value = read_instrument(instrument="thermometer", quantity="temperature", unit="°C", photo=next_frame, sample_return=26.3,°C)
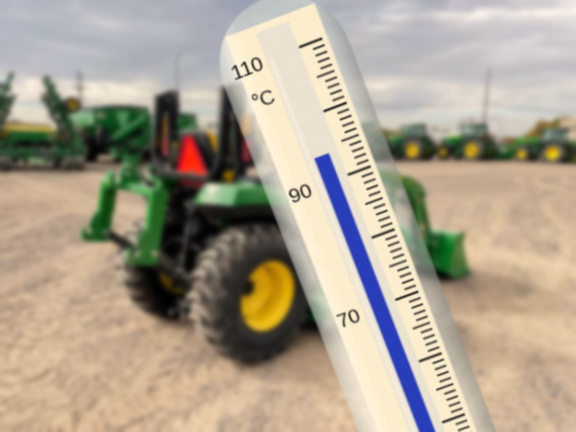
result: 94,°C
